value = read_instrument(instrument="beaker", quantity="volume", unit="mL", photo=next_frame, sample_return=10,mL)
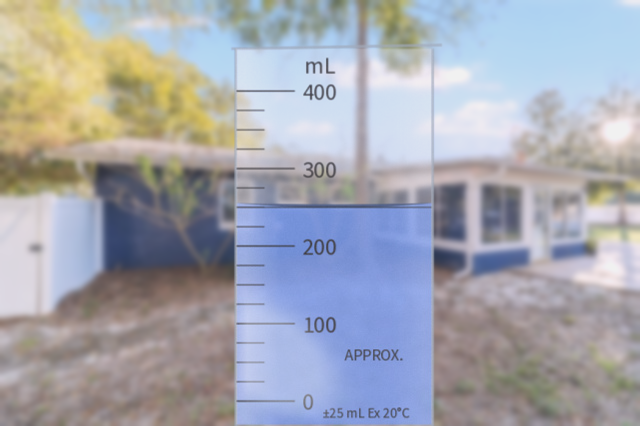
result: 250,mL
